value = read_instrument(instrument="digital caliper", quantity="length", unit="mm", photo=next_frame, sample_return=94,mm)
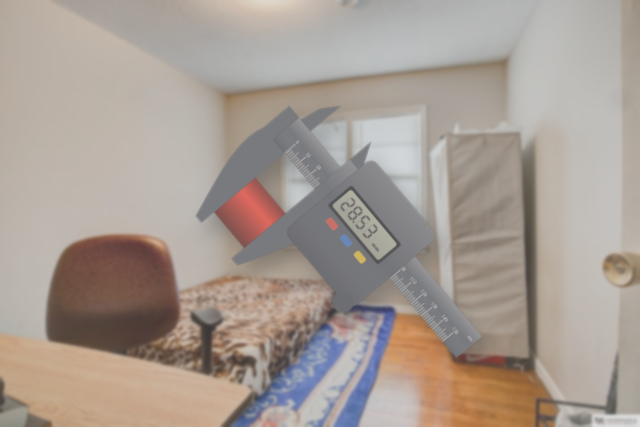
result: 28.53,mm
